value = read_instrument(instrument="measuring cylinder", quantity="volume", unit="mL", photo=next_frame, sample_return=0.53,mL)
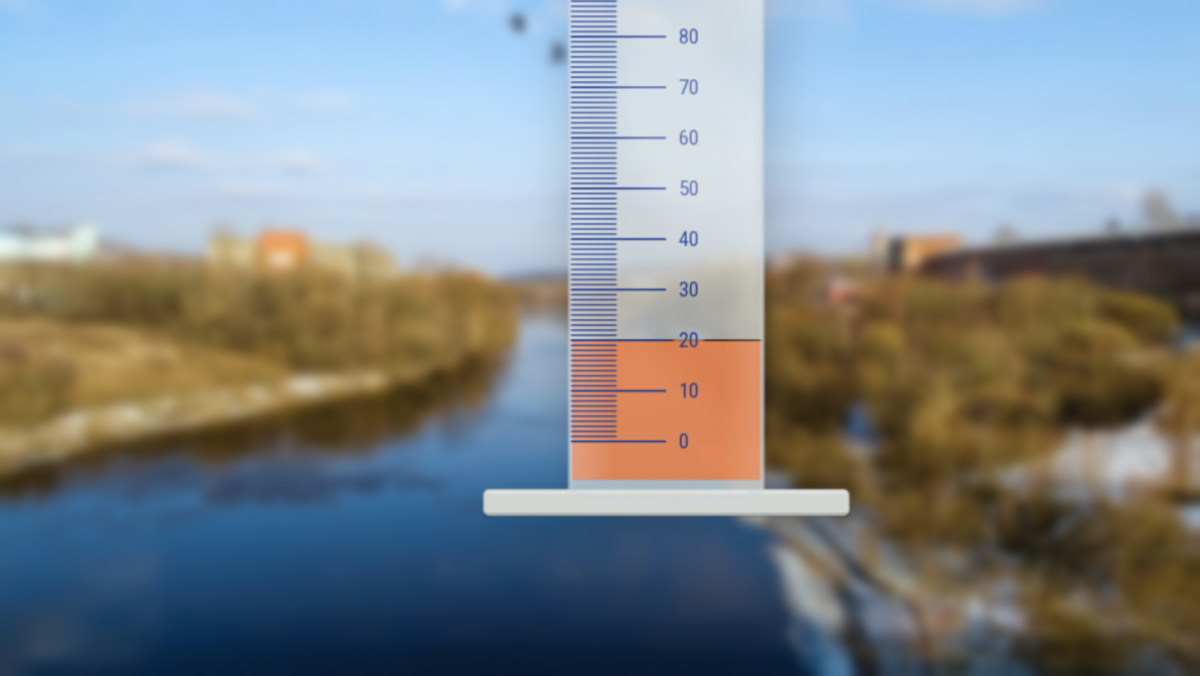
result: 20,mL
